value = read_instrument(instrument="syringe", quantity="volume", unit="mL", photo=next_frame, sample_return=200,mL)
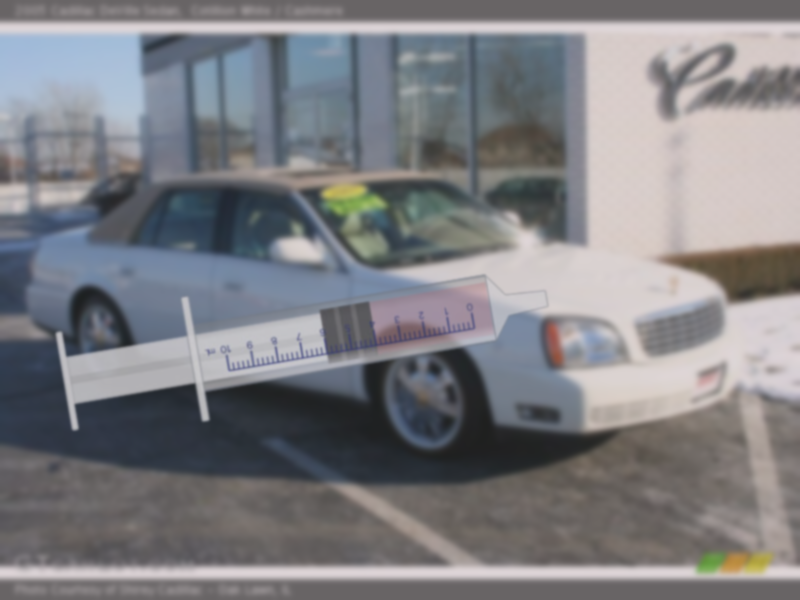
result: 4,mL
